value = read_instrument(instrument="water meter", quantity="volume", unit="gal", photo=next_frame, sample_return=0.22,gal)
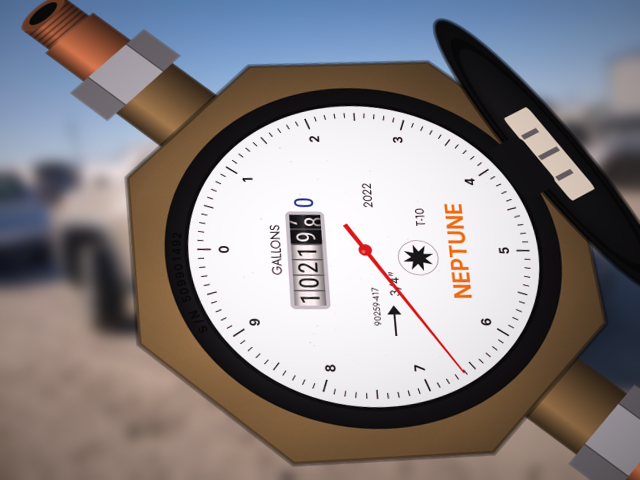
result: 1021976.6,gal
